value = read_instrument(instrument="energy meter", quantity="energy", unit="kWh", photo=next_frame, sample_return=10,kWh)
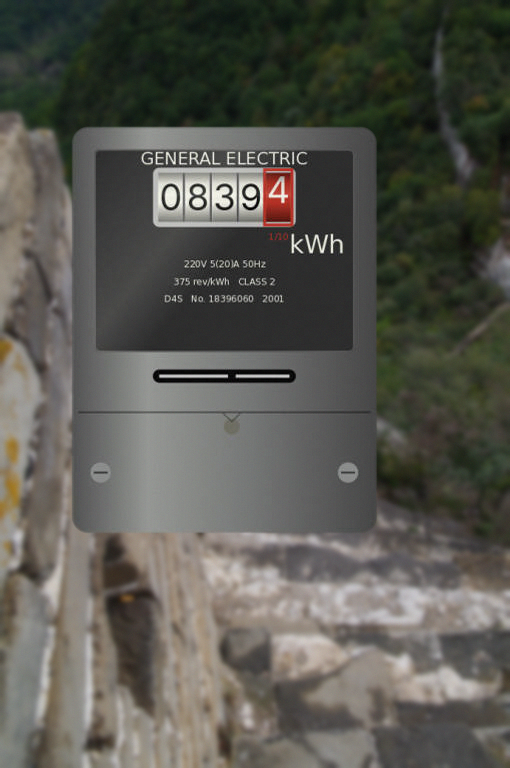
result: 839.4,kWh
